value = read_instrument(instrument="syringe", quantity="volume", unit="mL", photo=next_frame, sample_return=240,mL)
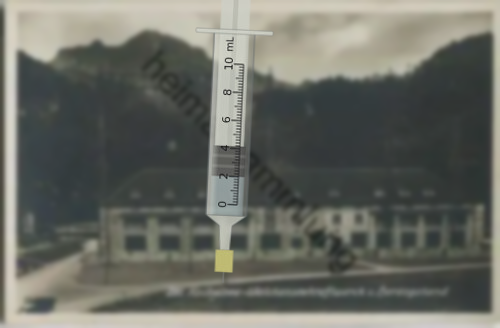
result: 2,mL
